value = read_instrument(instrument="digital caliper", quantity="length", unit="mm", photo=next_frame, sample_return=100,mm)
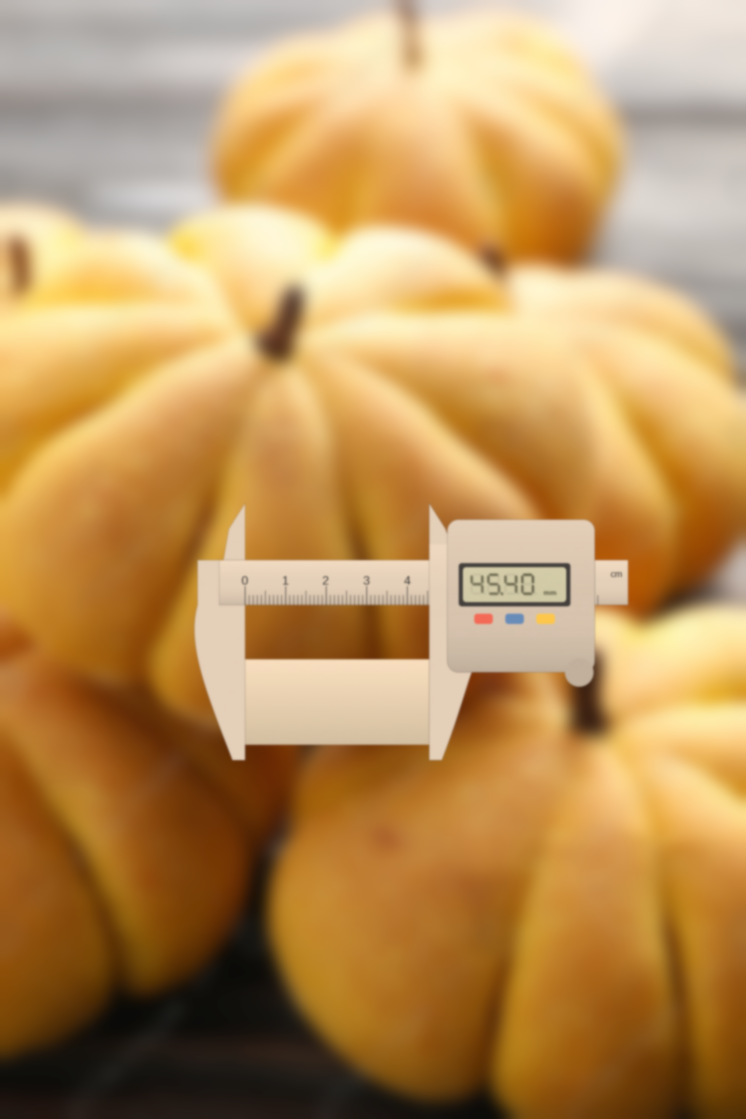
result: 45.40,mm
